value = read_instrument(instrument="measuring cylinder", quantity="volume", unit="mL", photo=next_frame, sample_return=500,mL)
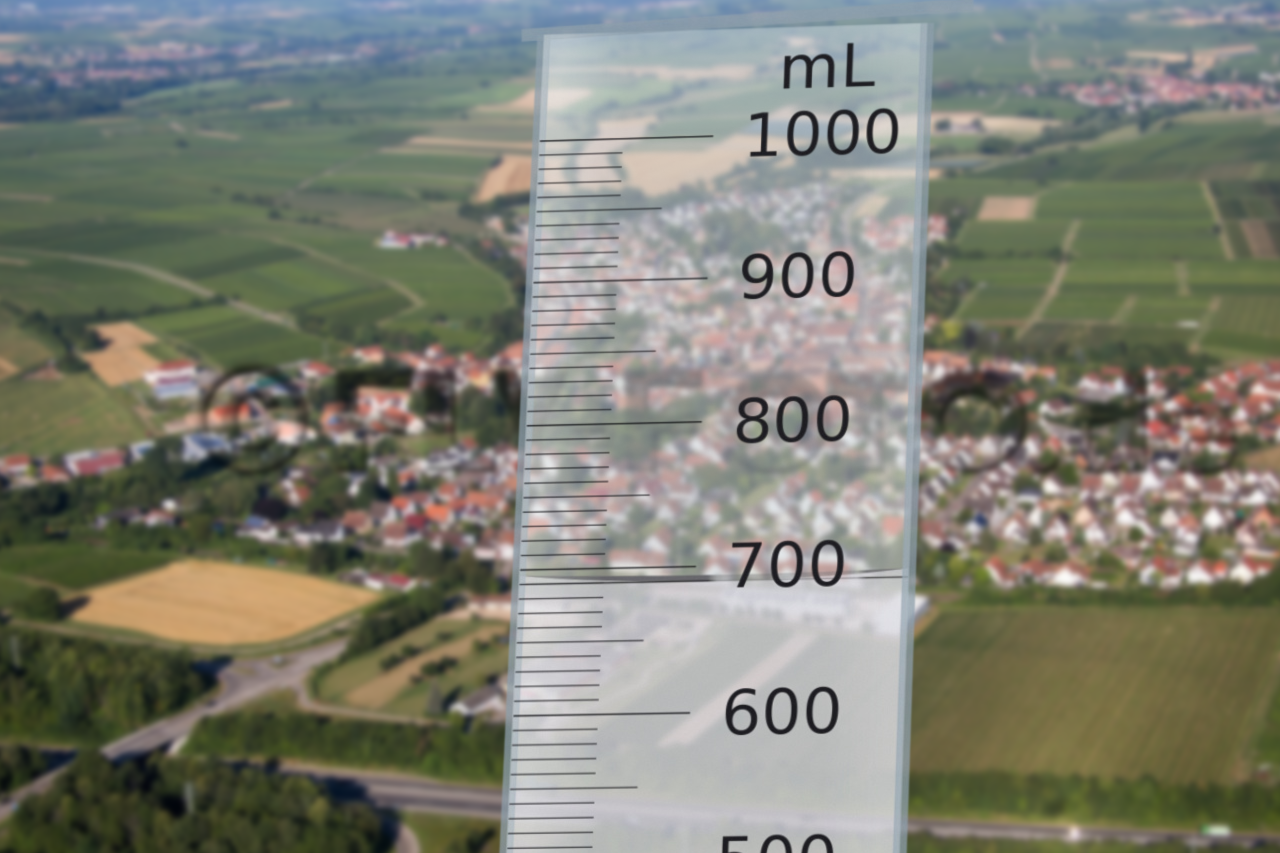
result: 690,mL
